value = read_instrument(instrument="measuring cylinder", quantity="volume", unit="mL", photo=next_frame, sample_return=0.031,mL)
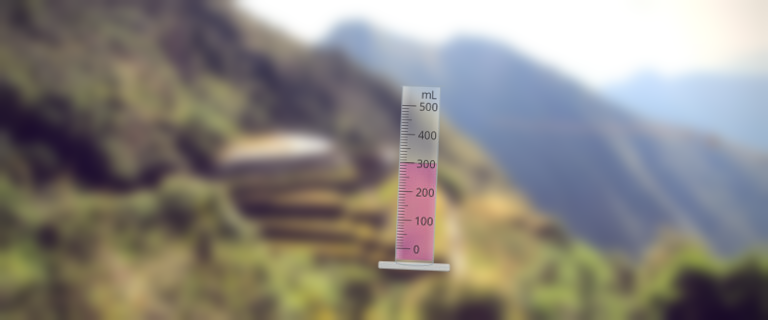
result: 300,mL
